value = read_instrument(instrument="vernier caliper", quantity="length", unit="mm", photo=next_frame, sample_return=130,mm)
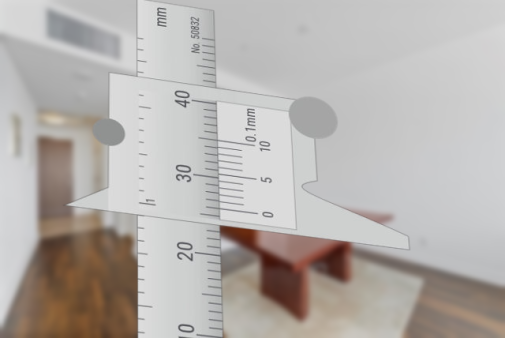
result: 26.0,mm
